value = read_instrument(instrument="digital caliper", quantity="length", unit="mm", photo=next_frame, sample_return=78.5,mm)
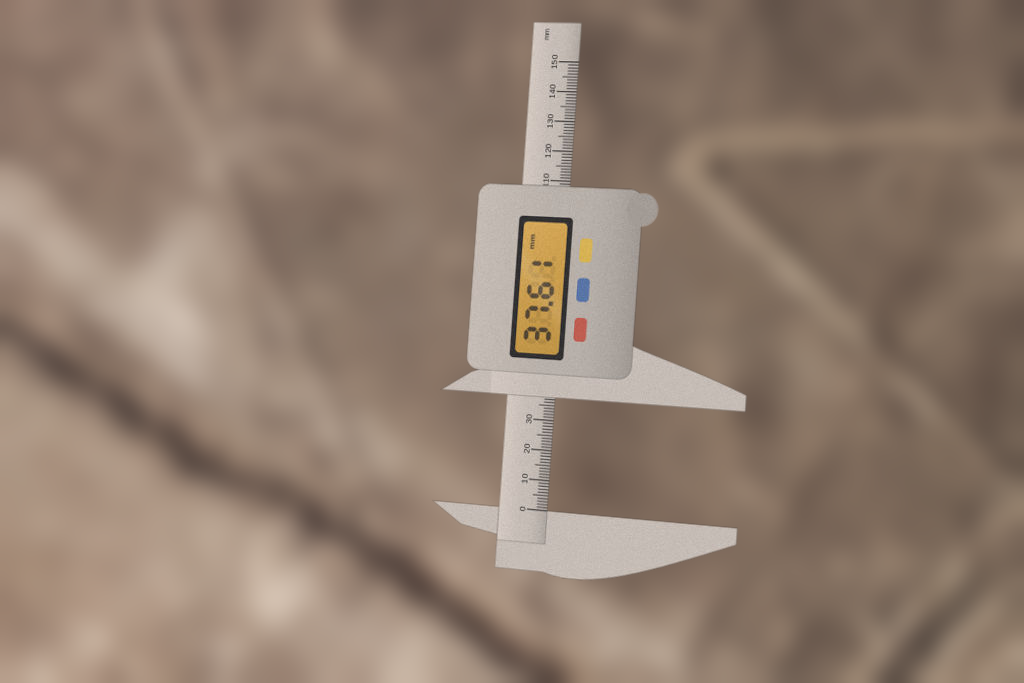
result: 37.61,mm
